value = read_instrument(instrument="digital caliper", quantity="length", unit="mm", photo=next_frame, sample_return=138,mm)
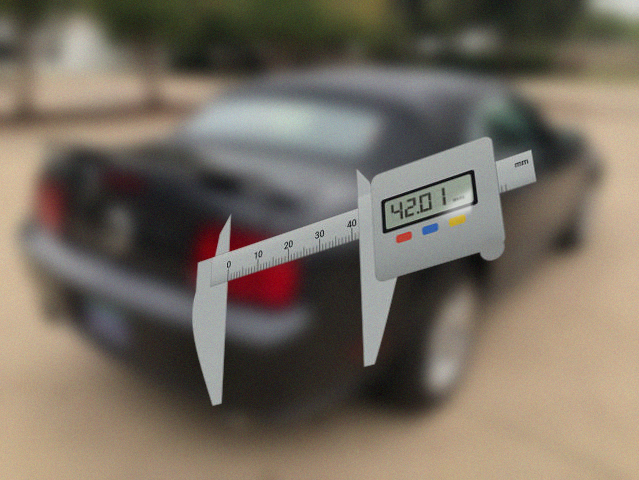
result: 42.01,mm
